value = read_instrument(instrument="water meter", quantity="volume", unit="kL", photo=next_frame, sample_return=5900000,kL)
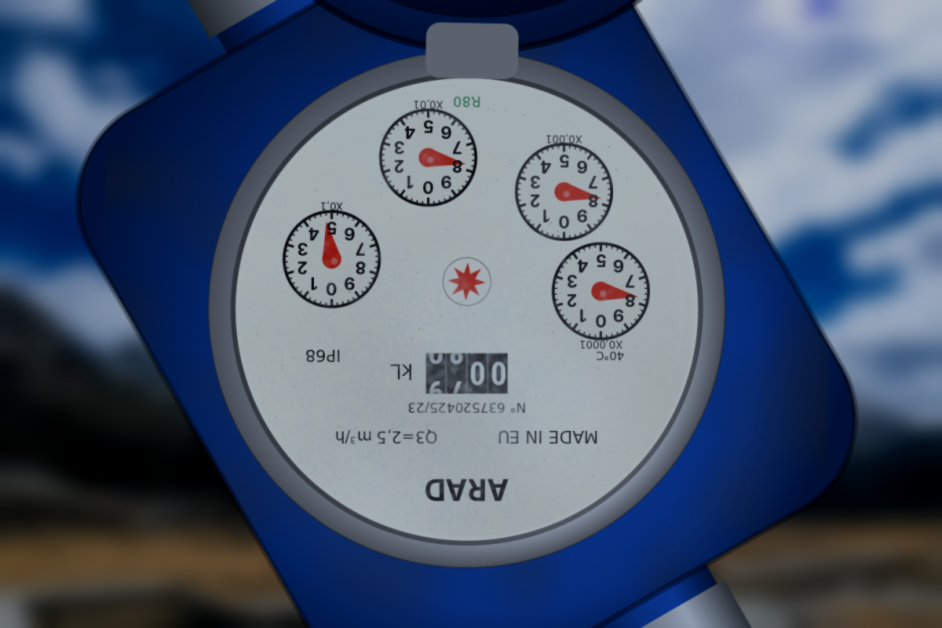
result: 79.4777,kL
